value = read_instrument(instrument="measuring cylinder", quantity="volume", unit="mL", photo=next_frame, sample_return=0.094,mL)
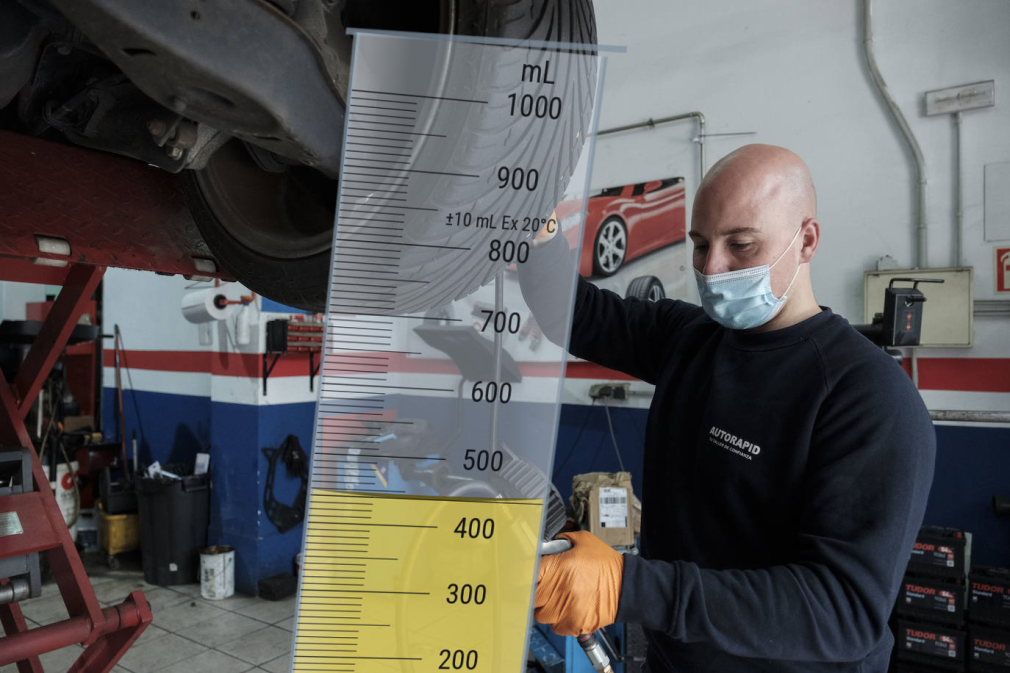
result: 440,mL
